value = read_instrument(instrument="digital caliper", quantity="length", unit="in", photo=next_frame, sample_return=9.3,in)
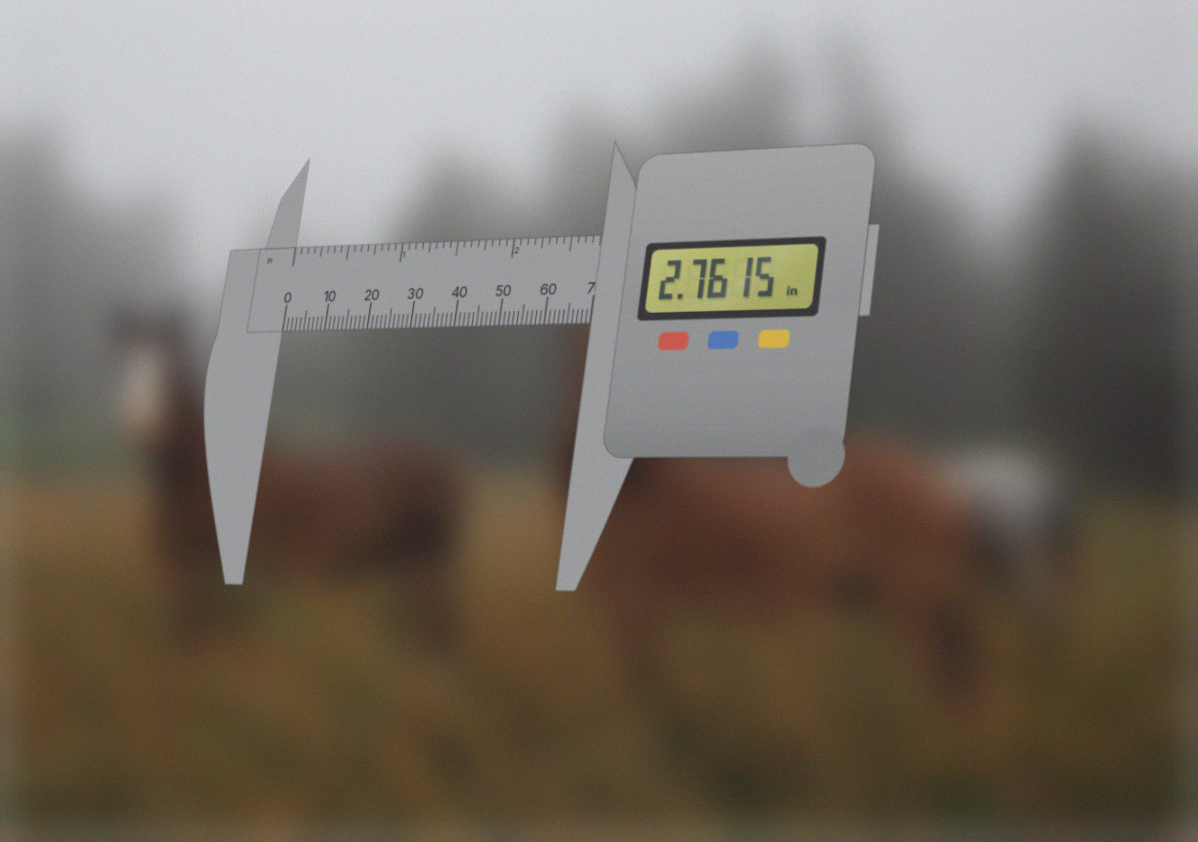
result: 2.7615,in
